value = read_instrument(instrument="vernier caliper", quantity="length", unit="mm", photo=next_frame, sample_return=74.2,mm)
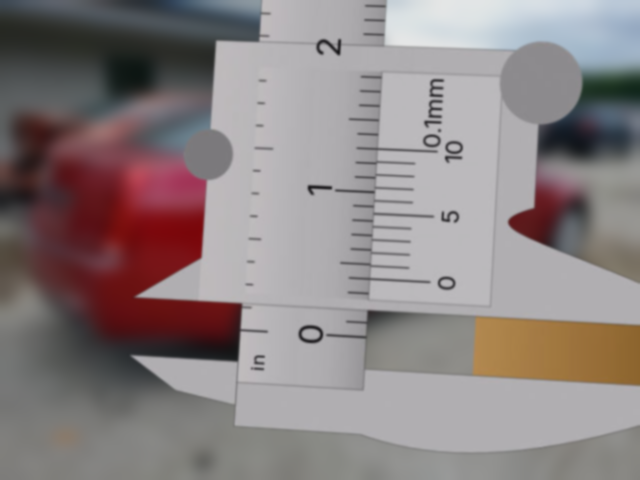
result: 4.0,mm
